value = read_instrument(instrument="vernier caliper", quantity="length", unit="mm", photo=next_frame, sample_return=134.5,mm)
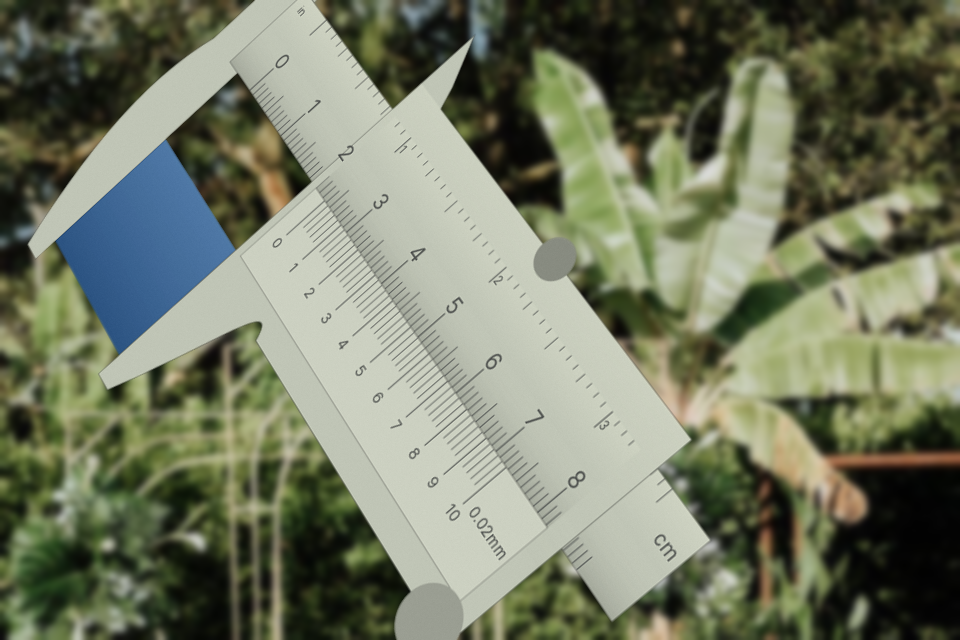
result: 23.6,mm
